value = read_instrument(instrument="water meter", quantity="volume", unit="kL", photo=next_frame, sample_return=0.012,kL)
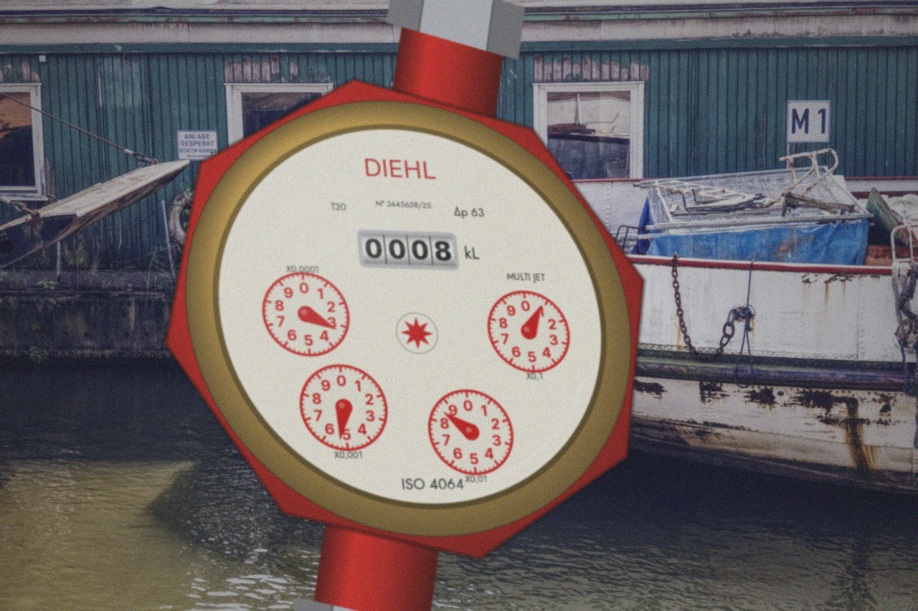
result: 8.0853,kL
